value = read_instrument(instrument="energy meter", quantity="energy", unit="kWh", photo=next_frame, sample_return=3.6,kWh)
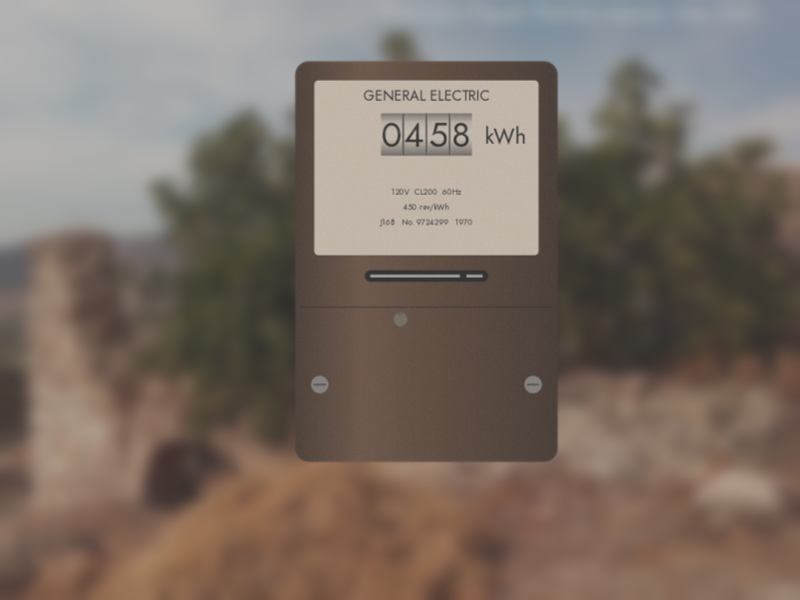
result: 458,kWh
